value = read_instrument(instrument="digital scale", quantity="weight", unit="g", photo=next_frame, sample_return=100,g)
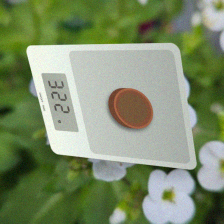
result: 322,g
